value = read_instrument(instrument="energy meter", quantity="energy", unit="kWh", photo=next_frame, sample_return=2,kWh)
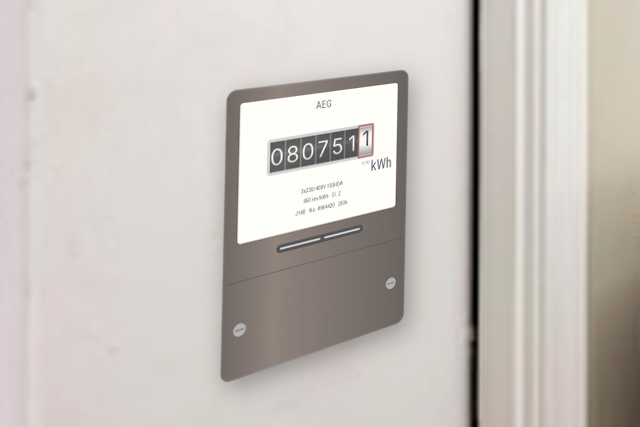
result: 80751.1,kWh
